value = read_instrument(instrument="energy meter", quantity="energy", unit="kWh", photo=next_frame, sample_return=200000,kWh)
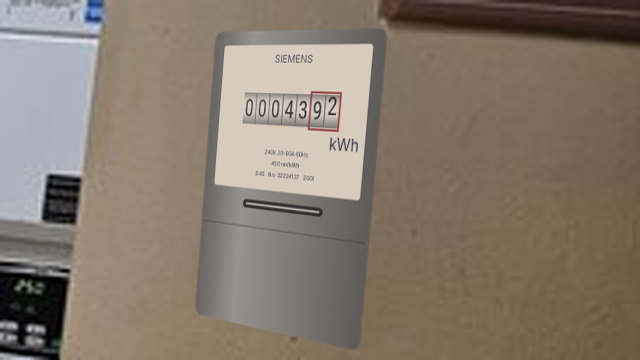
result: 43.92,kWh
